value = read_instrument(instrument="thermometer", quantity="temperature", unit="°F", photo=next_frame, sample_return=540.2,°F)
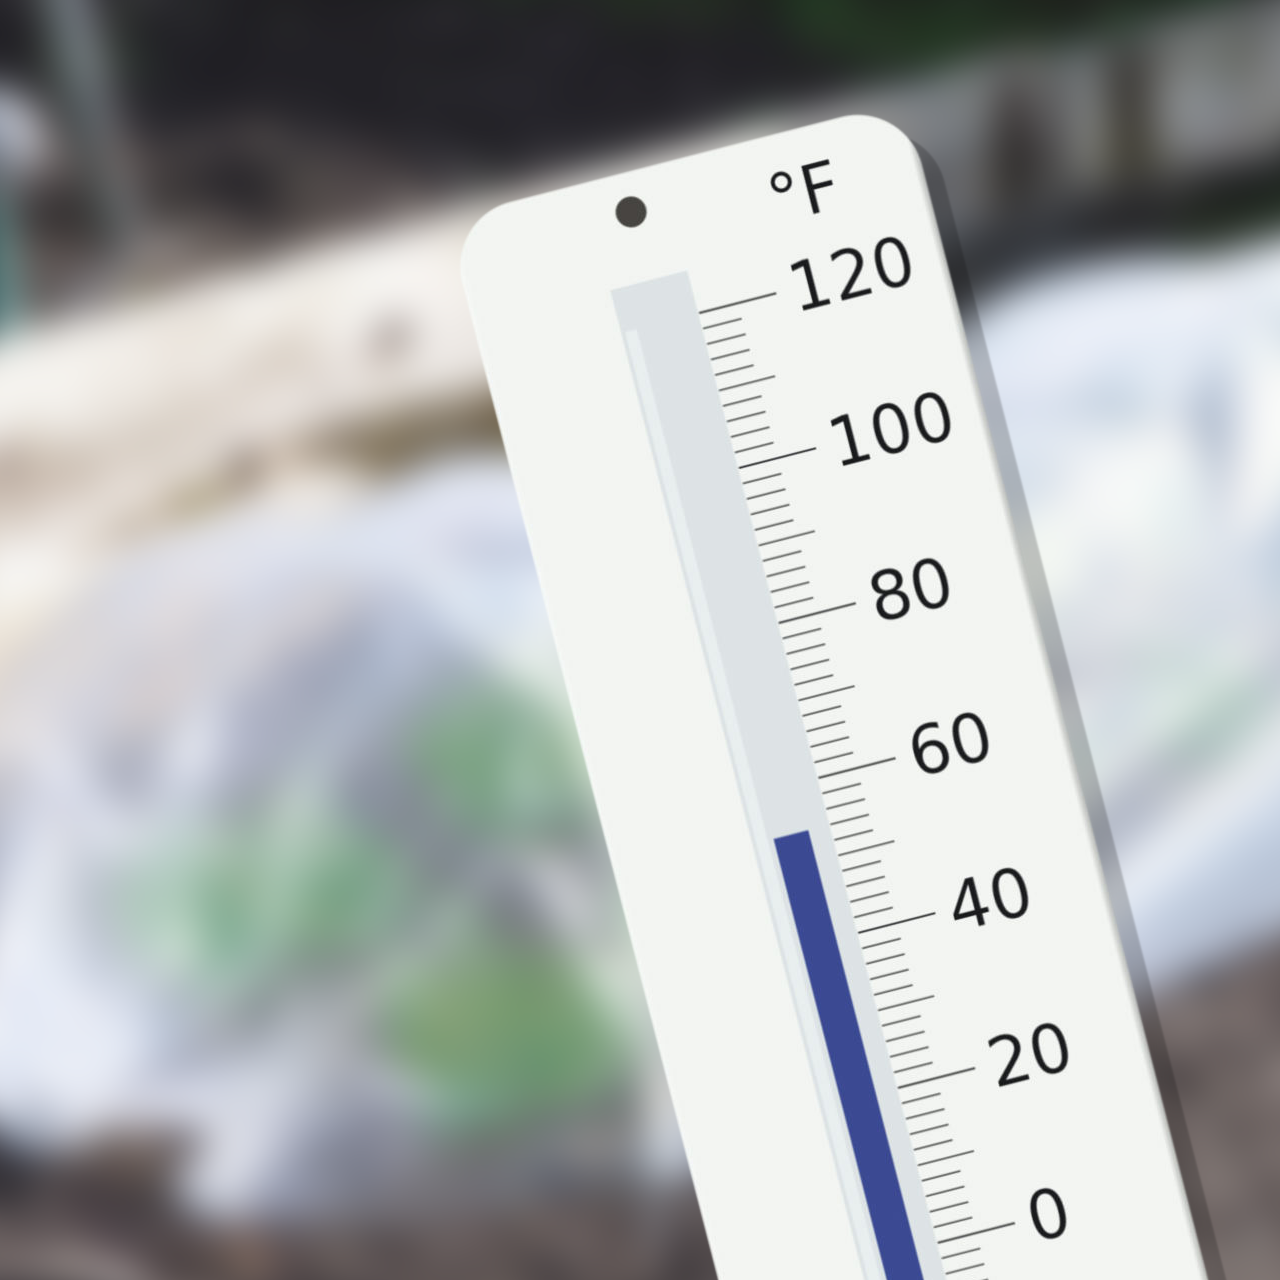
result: 54,°F
